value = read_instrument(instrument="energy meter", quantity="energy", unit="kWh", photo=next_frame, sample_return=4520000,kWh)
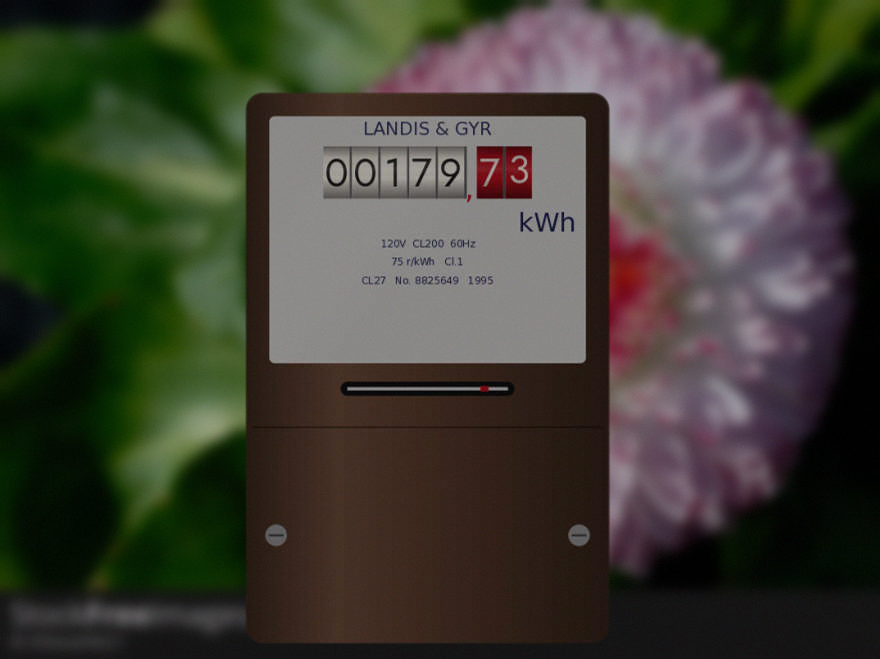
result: 179.73,kWh
